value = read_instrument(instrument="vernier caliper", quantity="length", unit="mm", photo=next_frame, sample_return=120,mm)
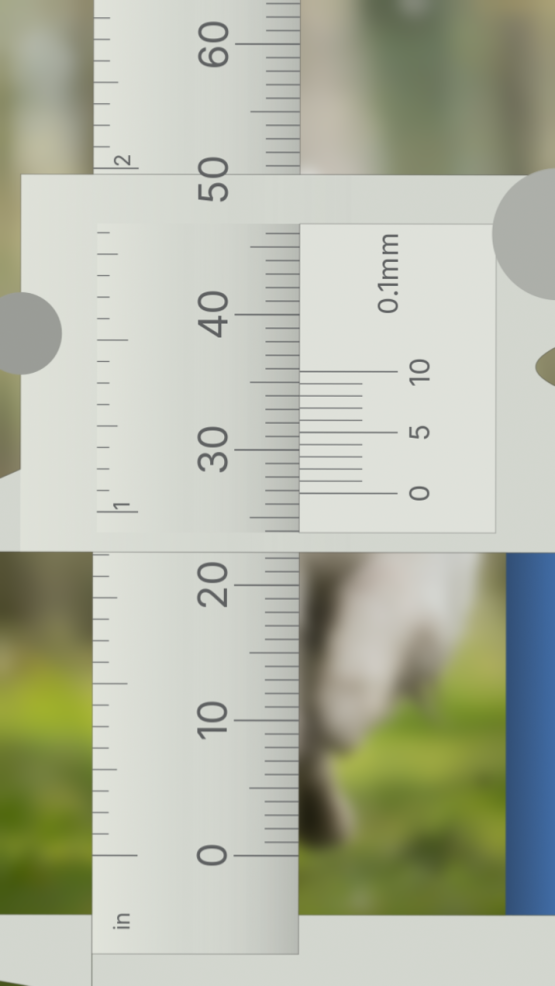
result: 26.8,mm
